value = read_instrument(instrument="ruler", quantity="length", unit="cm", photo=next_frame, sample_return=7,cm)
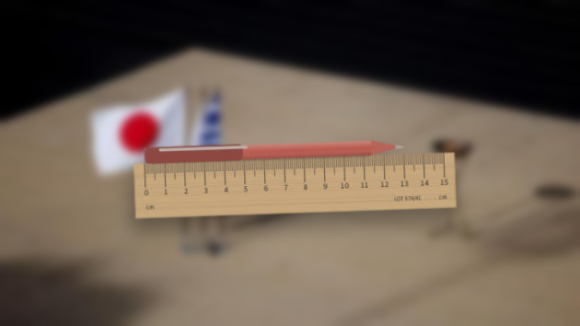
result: 13,cm
